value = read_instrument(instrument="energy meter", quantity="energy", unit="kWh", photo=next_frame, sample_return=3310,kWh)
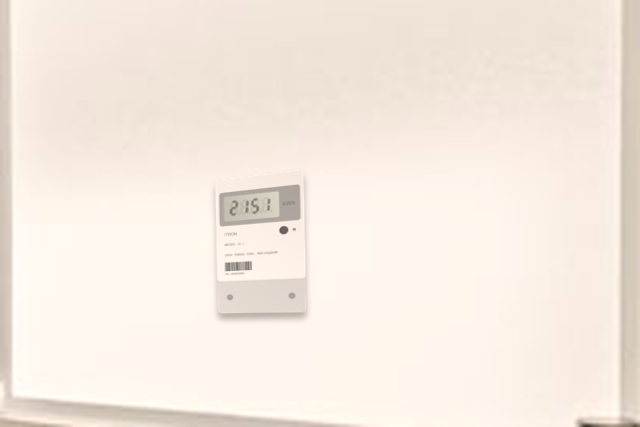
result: 2151,kWh
